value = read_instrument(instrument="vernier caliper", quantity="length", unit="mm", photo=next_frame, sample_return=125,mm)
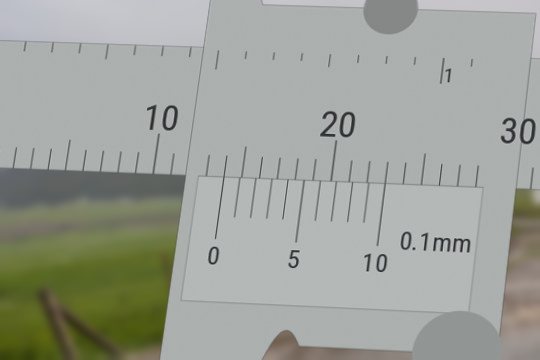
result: 14.0,mm
